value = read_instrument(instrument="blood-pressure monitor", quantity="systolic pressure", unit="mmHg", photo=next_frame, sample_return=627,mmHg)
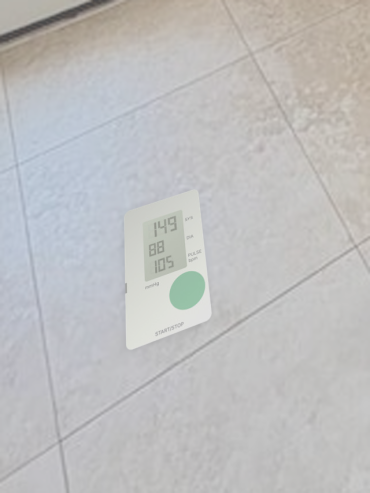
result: 149,mmHg
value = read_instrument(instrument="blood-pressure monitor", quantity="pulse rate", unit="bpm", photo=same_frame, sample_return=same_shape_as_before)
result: 105,bpm
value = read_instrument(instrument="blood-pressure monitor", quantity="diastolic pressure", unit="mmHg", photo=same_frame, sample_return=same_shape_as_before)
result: 88,mmHg
